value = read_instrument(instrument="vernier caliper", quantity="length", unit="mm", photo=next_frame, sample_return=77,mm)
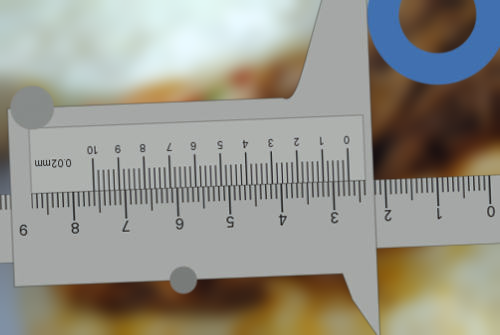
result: 27.0,mm
